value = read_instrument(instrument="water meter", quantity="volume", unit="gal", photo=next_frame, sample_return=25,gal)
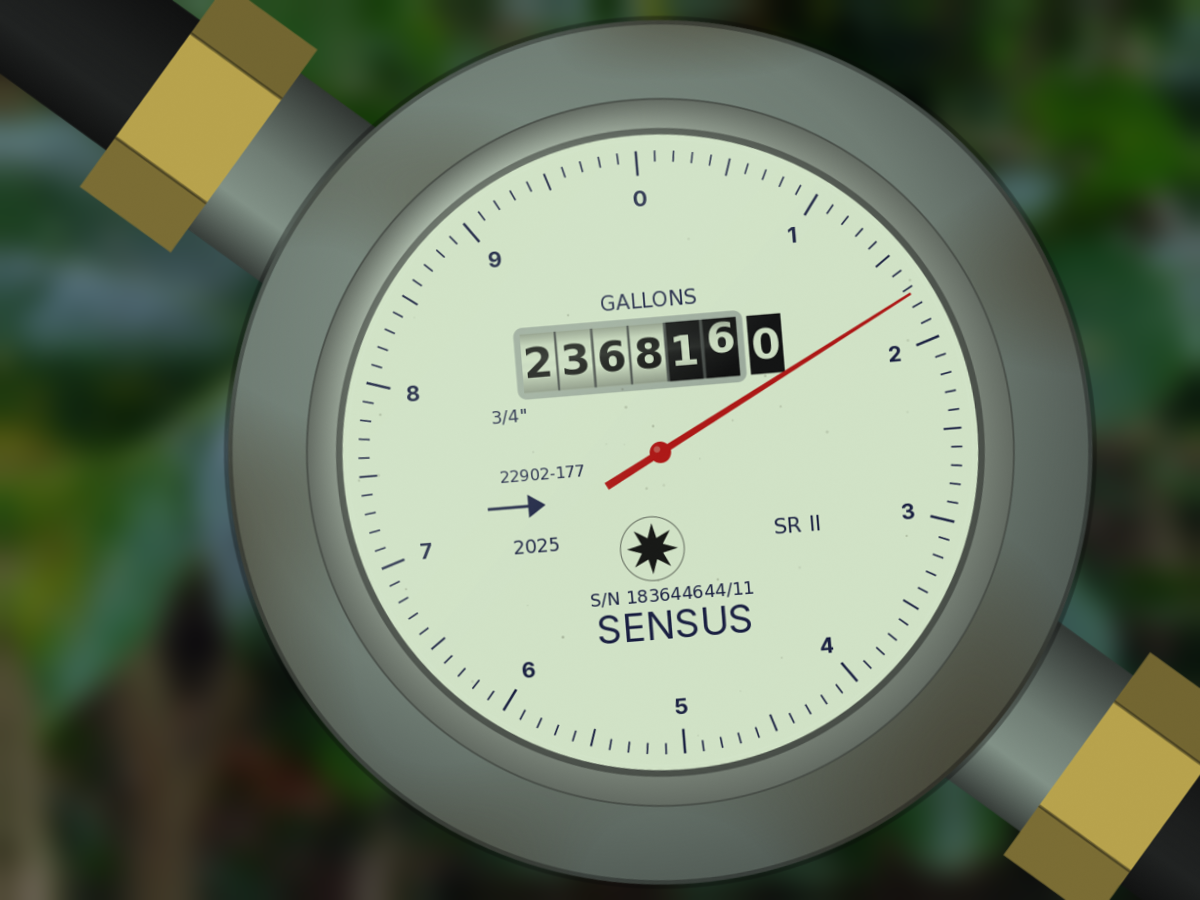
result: 2368161.7,gal
